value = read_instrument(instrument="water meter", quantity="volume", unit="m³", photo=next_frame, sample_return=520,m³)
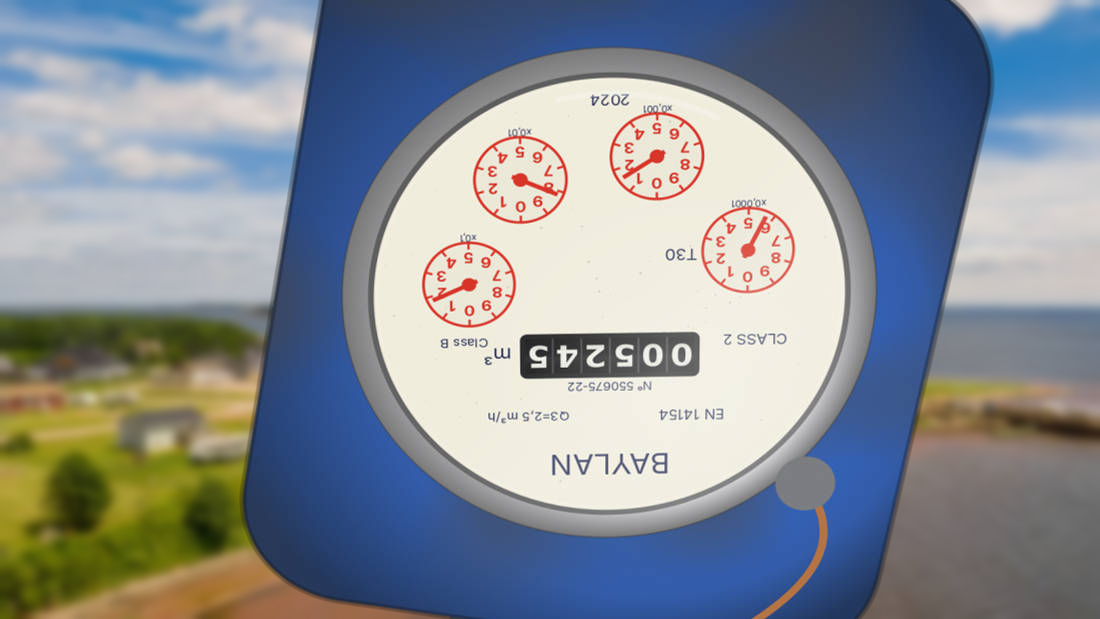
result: 5245.1815,m³
